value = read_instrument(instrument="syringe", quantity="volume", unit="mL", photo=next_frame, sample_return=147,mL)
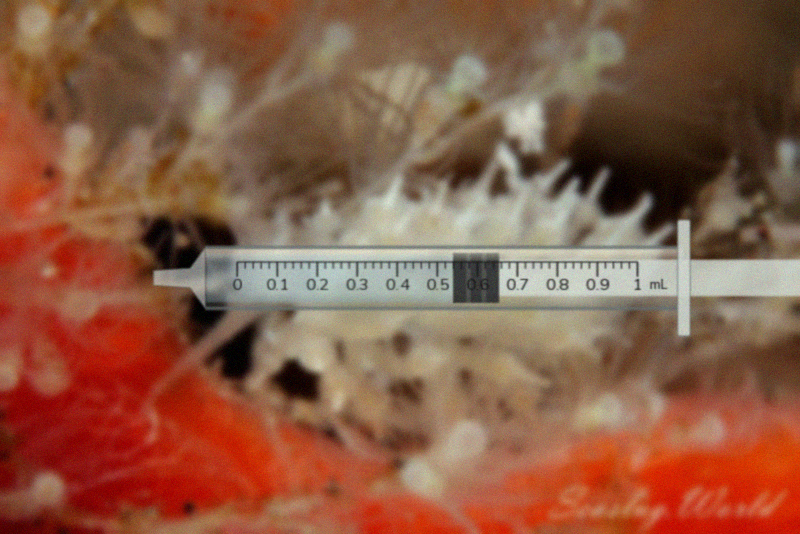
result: 0.54,mL
